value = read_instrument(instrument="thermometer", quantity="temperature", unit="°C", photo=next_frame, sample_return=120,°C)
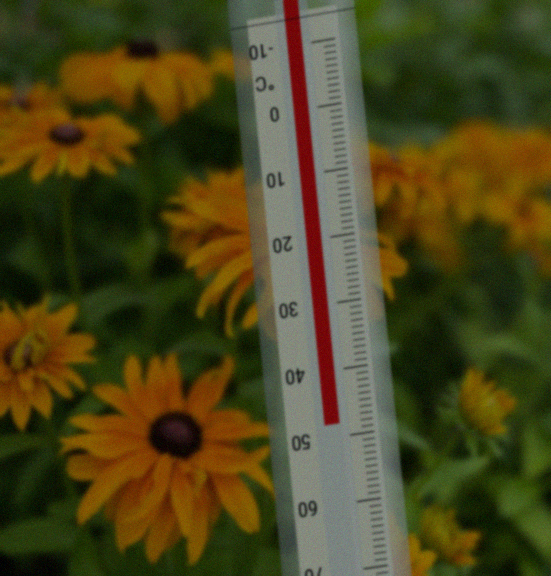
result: 48,°C
